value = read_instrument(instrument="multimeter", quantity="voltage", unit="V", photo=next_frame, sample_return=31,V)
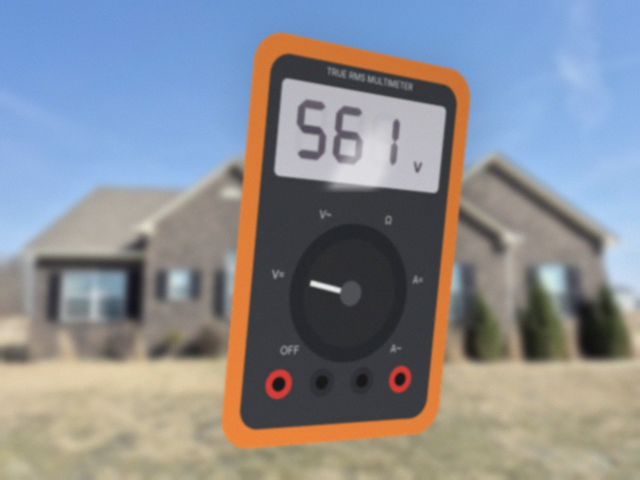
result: 561,V
